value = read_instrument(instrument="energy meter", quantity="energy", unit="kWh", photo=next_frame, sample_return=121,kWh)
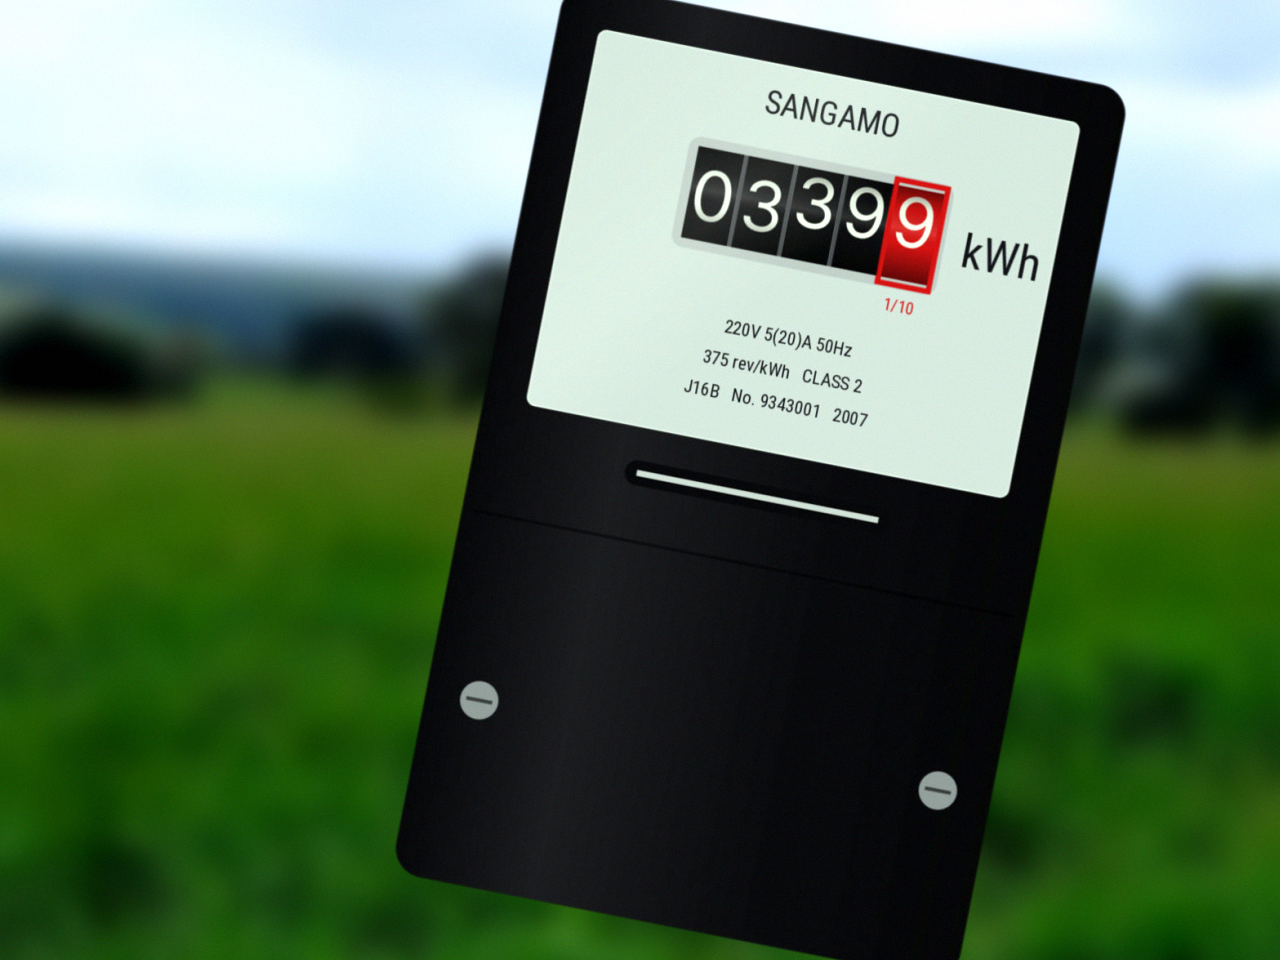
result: 339.9,kWh
